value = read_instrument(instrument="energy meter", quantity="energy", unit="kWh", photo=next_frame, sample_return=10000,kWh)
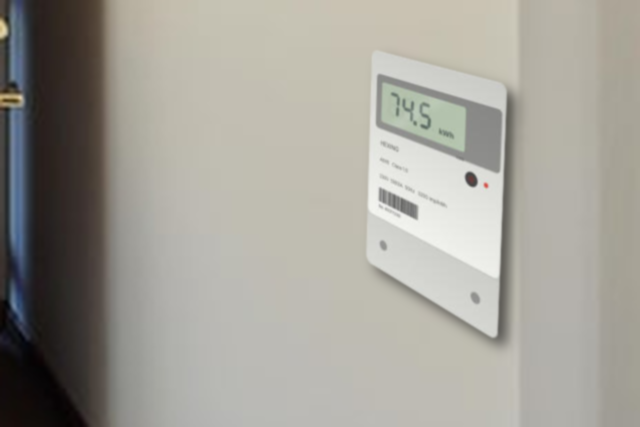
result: 74.5,kWh
